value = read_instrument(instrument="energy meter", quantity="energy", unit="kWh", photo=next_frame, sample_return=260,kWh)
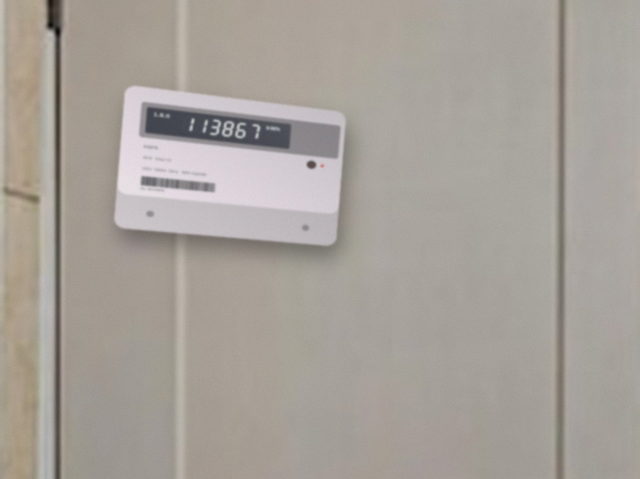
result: 113867,kWh
